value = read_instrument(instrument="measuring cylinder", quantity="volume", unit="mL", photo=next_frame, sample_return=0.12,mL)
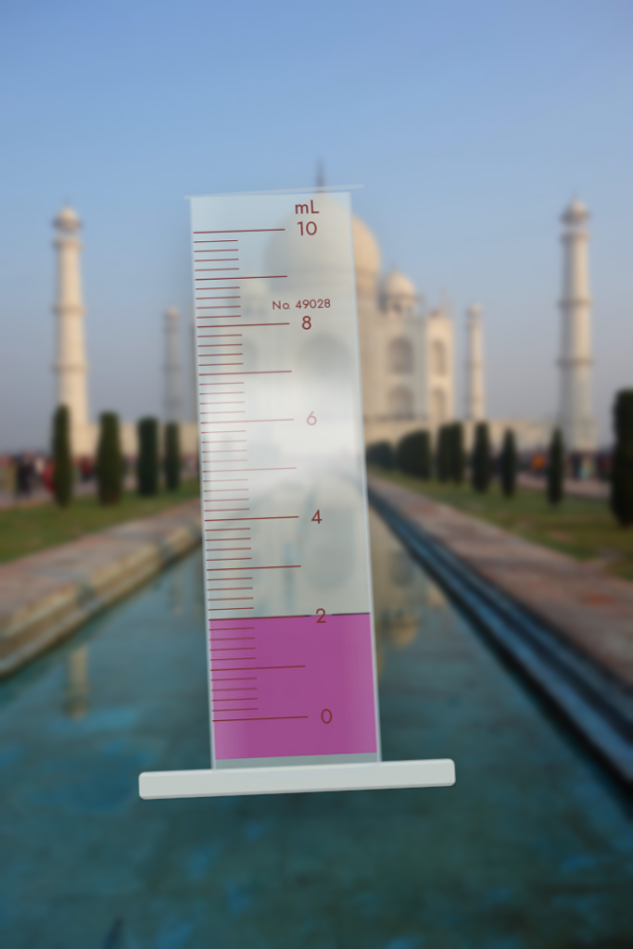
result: 2,mL
